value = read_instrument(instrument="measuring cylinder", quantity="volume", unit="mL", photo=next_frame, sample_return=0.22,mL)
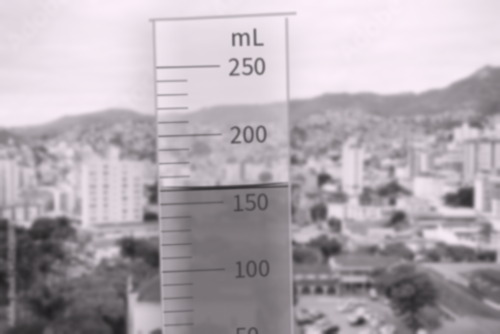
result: 160,mL
